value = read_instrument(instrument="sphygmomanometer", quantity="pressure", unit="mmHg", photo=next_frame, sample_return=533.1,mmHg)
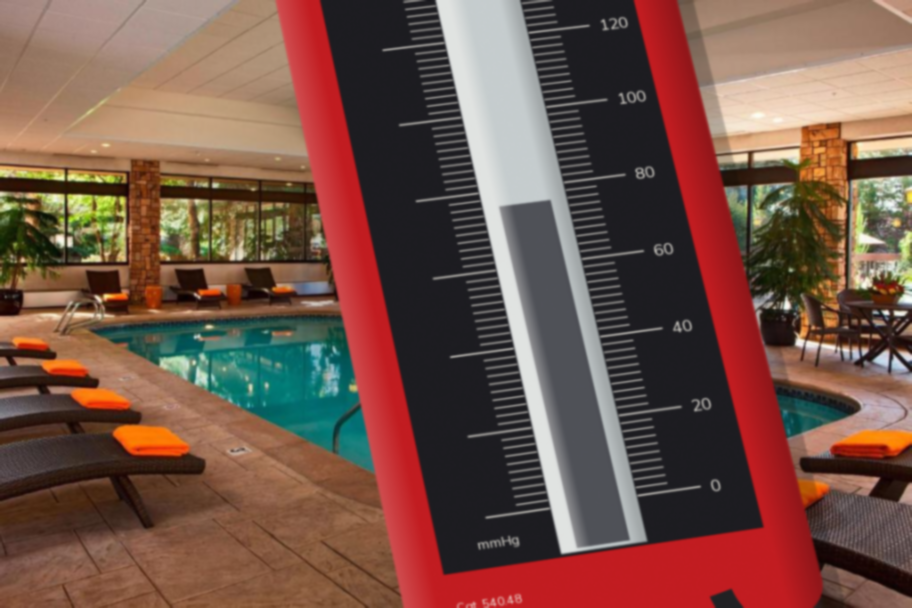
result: 76,mmHg
